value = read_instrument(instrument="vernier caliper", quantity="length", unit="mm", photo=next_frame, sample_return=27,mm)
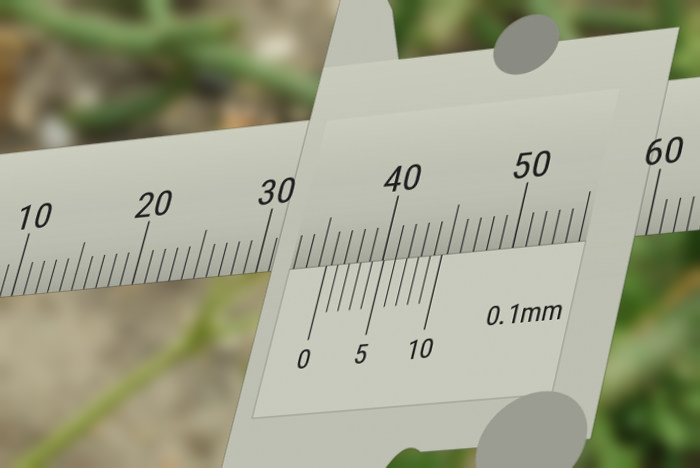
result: 35.6,mm
